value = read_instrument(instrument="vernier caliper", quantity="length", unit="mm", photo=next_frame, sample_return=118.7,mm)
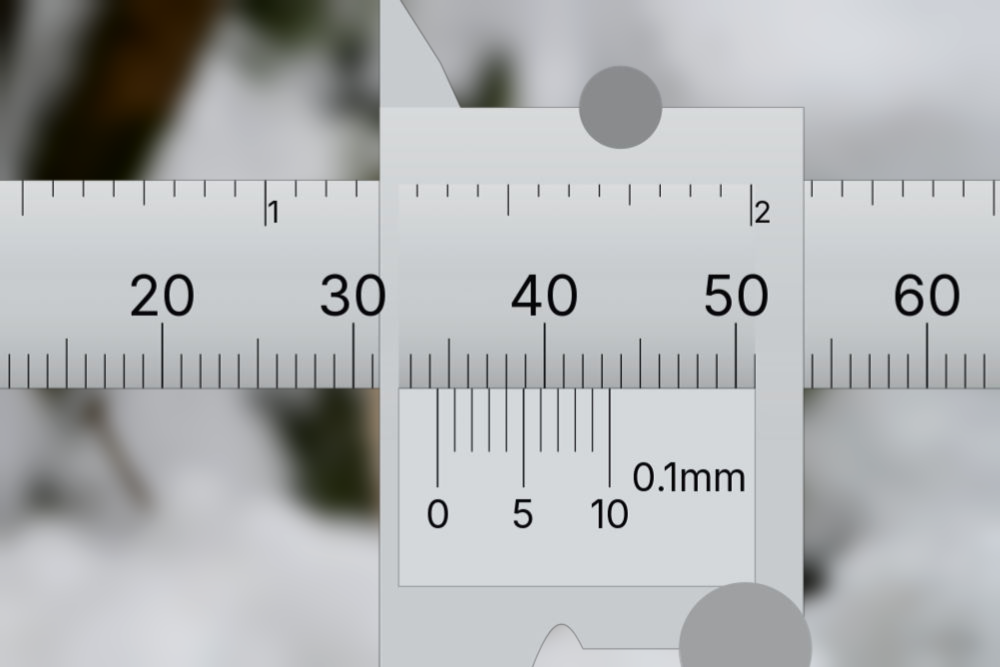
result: 34.4,mm
